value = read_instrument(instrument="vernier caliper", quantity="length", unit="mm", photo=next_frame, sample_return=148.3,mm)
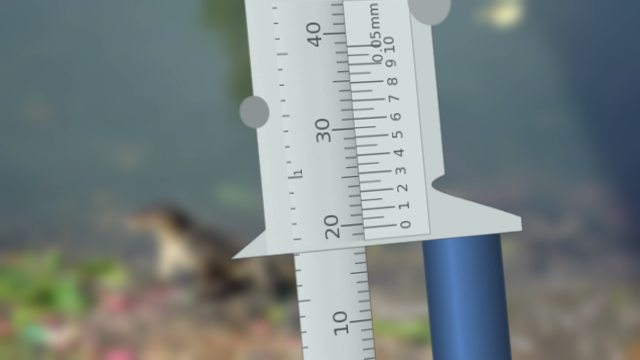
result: 19.6,mm
